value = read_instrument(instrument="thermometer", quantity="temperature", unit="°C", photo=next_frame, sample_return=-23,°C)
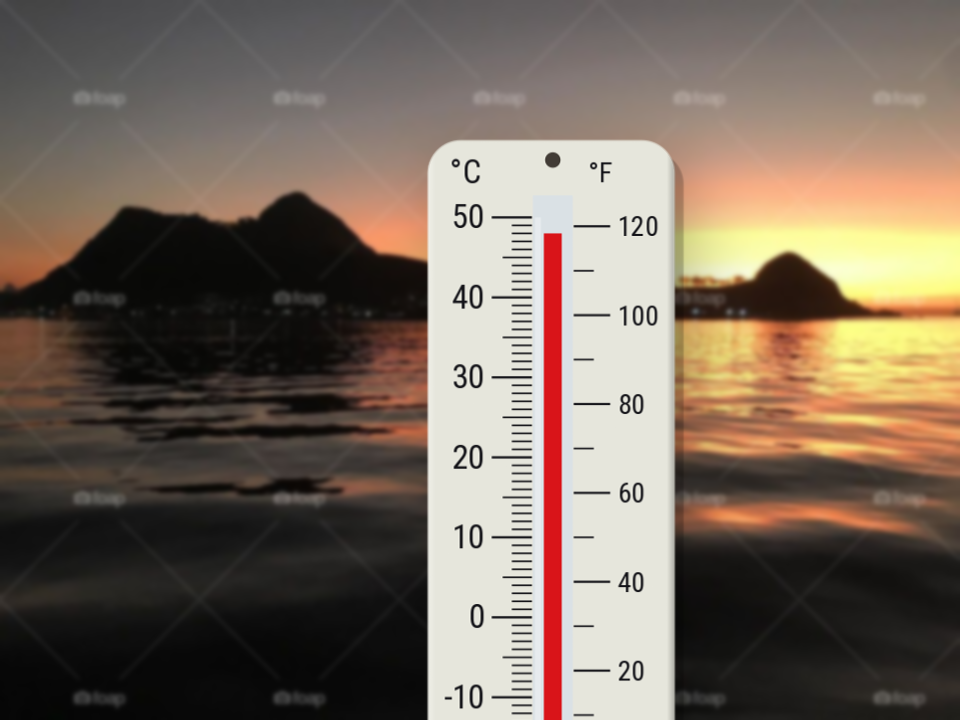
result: 48,°C
